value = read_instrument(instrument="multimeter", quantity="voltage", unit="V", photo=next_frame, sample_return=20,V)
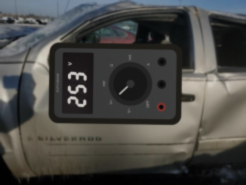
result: 253,V
